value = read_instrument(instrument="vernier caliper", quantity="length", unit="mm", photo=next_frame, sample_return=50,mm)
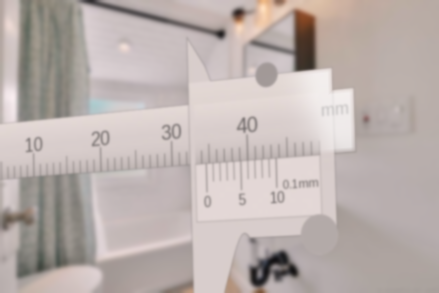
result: 34.6,mm
